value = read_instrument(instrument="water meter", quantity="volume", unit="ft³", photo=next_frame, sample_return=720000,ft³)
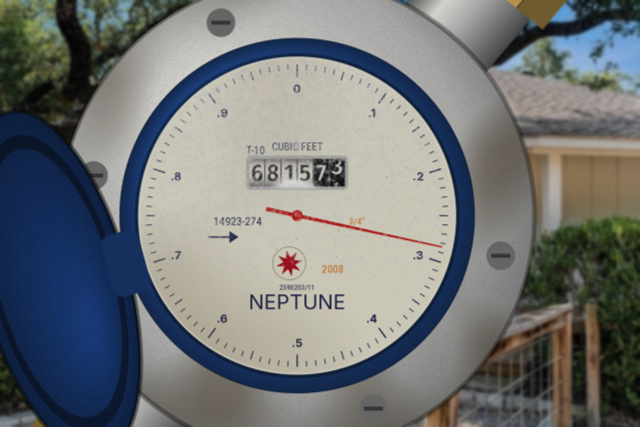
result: 681573.28,ft³
